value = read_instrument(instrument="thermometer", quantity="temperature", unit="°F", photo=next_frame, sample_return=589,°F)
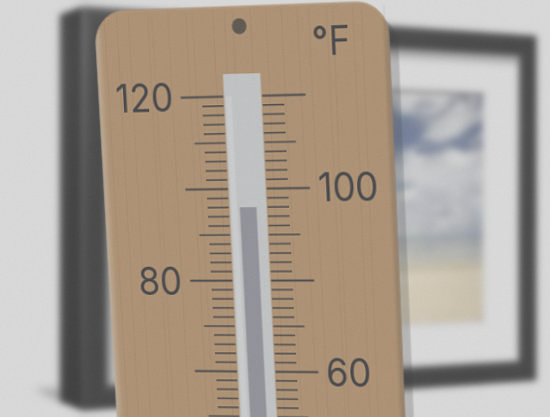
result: 96,°F
